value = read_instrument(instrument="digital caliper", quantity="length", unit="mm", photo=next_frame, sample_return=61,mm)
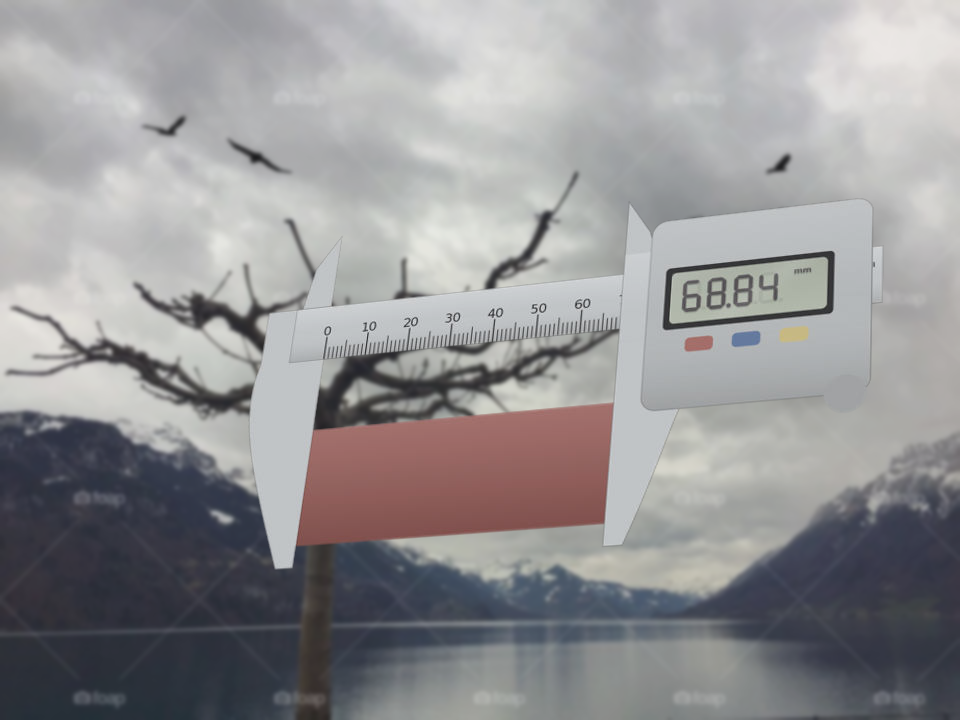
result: 68.84,mm
